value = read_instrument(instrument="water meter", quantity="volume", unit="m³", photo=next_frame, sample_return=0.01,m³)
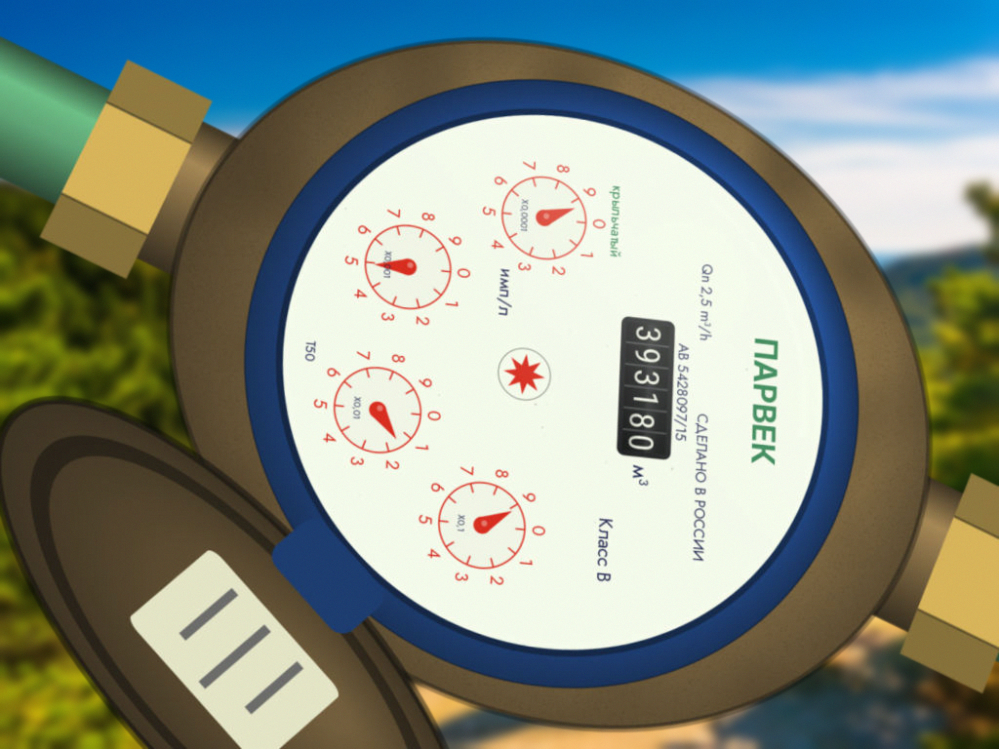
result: 393179.9149,m³
